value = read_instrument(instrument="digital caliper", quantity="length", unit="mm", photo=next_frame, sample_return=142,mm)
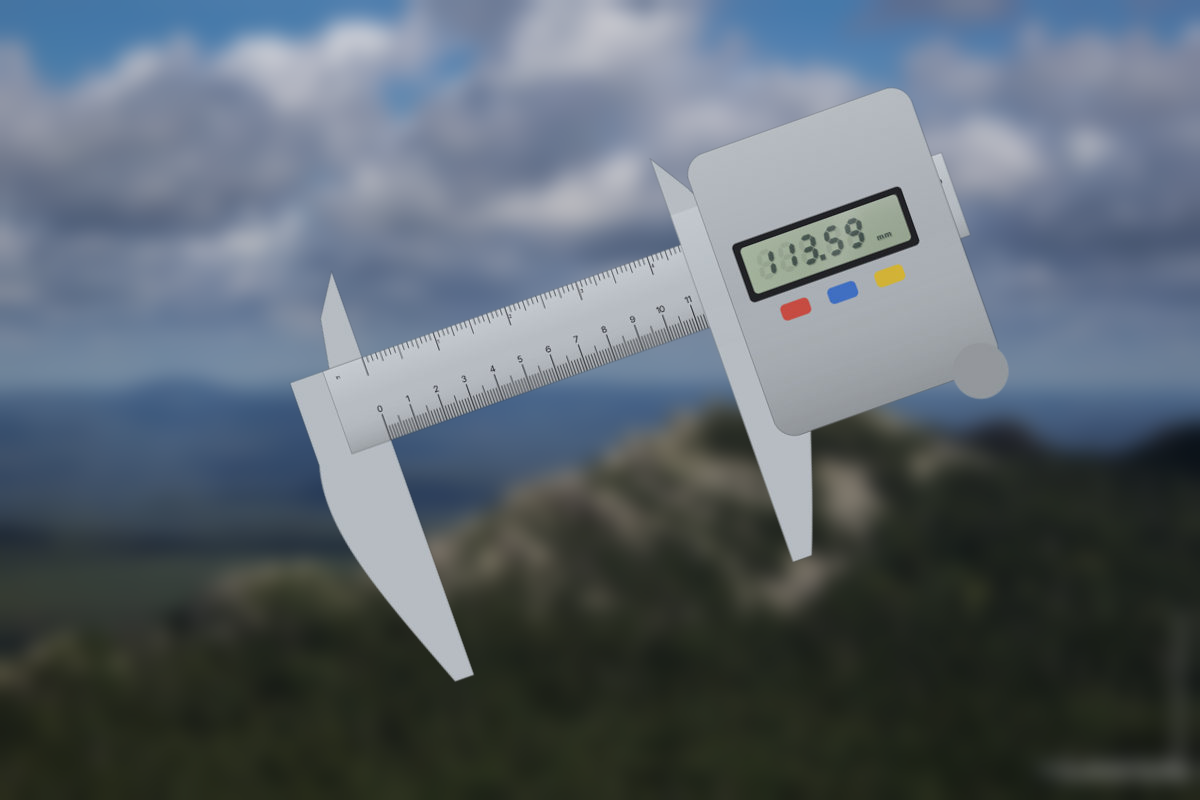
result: 113.59,mm
